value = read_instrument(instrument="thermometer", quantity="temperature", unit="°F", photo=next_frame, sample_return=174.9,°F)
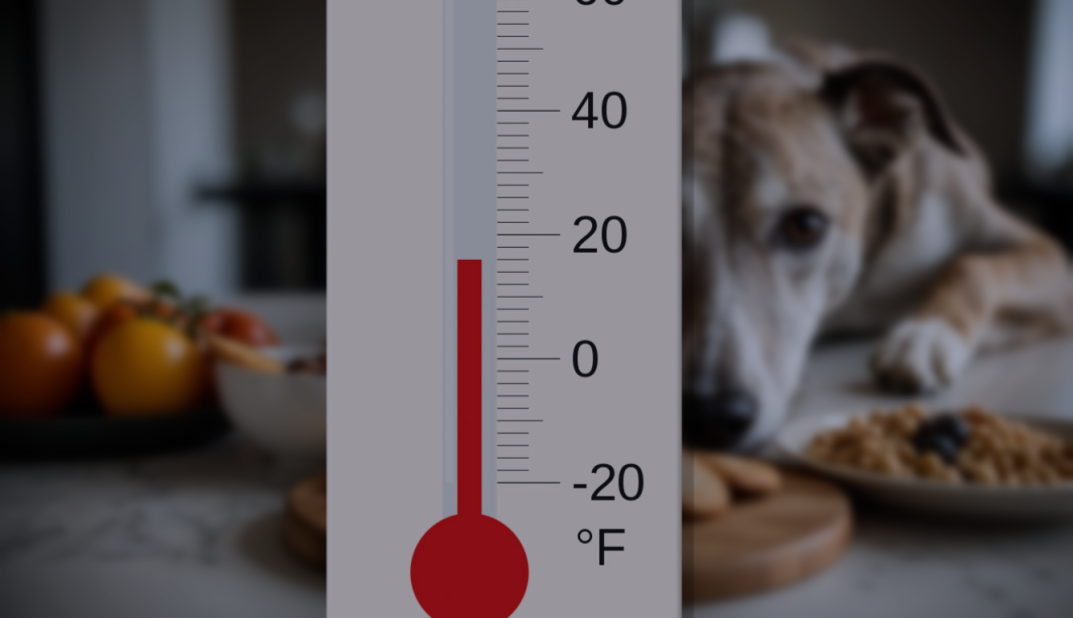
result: 16,°F
